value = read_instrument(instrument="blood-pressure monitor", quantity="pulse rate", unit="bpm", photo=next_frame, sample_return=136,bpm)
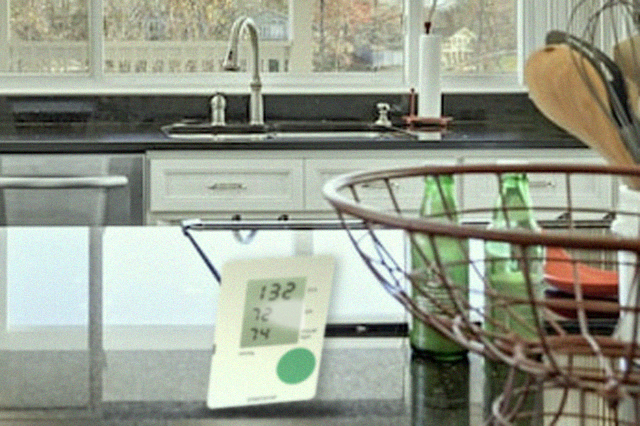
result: 74,bpm
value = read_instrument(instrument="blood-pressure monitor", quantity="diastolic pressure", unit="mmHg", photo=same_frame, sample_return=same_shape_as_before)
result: 72,mmHg
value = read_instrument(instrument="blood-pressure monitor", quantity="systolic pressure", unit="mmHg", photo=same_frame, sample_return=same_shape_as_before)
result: 132,mmHg
